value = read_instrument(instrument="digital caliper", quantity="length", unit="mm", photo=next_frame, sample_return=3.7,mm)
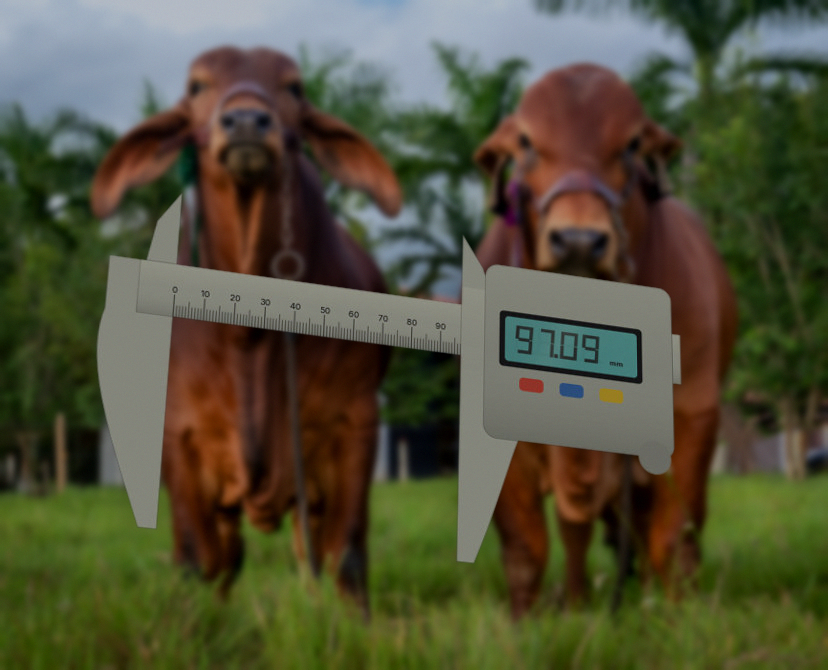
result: 97.09,mm
